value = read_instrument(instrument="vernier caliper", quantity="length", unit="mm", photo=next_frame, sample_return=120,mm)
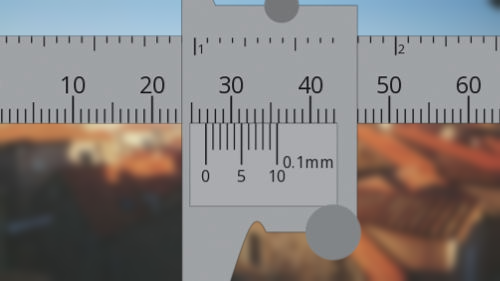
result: 26.8,mm
